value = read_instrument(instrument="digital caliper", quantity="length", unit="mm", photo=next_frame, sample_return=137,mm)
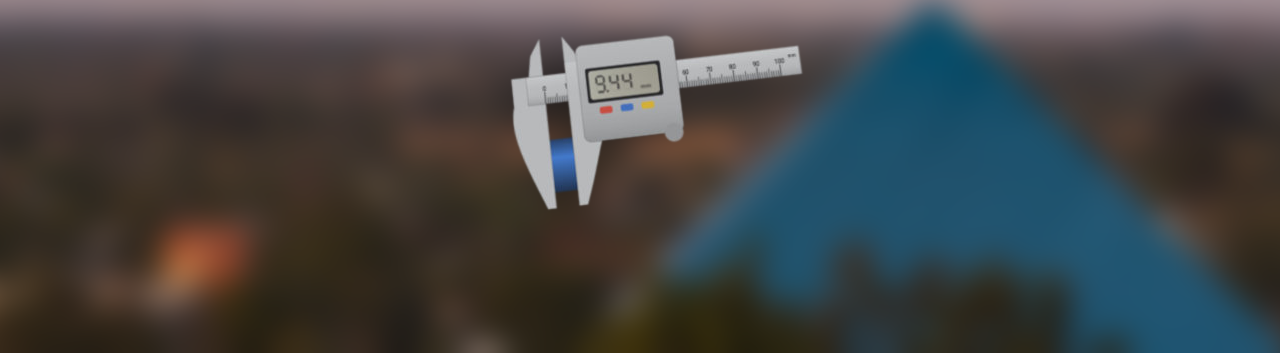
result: 9.44,mm
